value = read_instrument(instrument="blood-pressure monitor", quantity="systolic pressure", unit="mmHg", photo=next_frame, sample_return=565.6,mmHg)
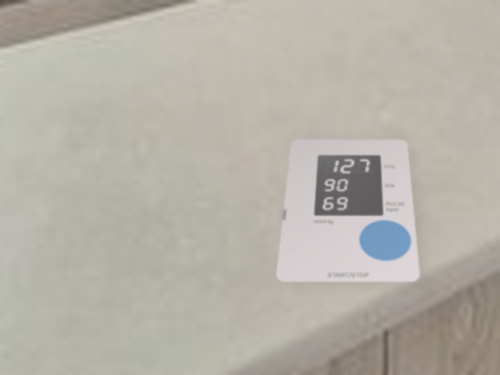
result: 127,mmHg
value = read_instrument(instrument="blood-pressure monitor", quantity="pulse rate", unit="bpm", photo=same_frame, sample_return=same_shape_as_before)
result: 69,bpm
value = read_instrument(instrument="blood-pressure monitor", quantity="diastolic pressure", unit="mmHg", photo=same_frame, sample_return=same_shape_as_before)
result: 90,mmHg
